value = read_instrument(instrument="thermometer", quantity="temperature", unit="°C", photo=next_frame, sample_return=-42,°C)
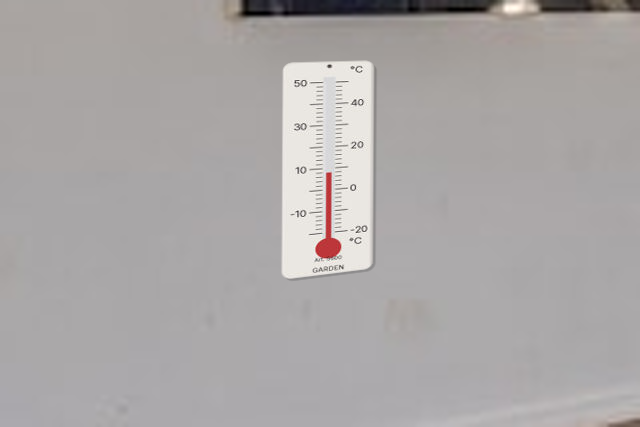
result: 8,°C
